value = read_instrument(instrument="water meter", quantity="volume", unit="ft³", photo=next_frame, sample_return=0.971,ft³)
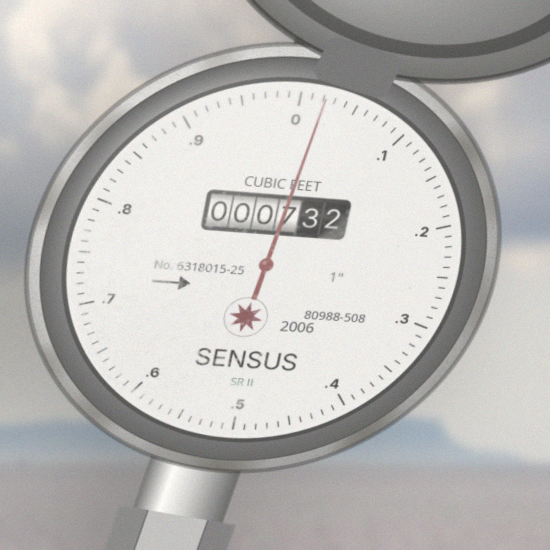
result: 732.02,ft³
